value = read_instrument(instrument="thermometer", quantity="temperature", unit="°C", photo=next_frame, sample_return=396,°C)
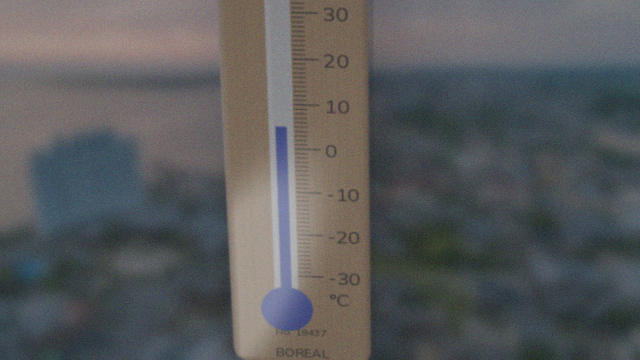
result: 5,°C
